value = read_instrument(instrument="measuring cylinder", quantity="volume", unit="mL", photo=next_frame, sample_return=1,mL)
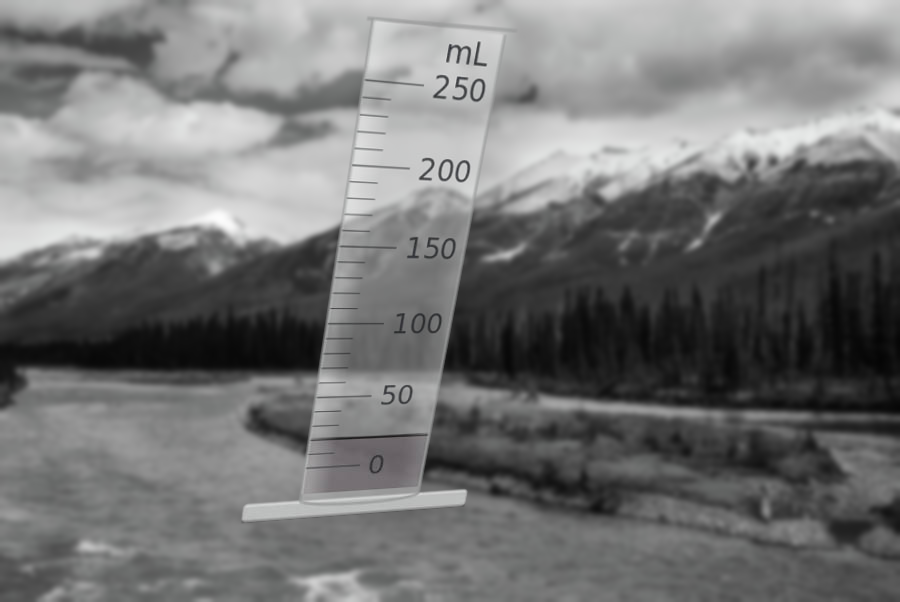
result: 20,mL
